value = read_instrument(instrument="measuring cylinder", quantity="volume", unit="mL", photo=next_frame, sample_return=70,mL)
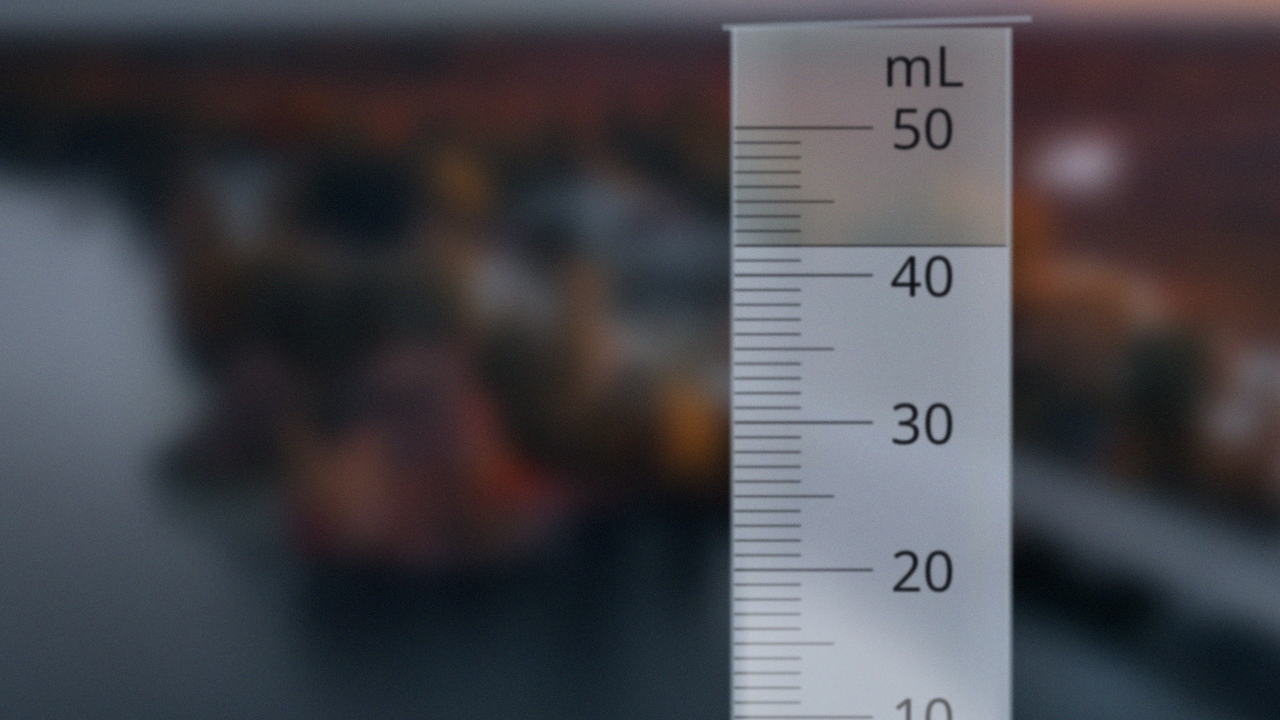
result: 42,mL
